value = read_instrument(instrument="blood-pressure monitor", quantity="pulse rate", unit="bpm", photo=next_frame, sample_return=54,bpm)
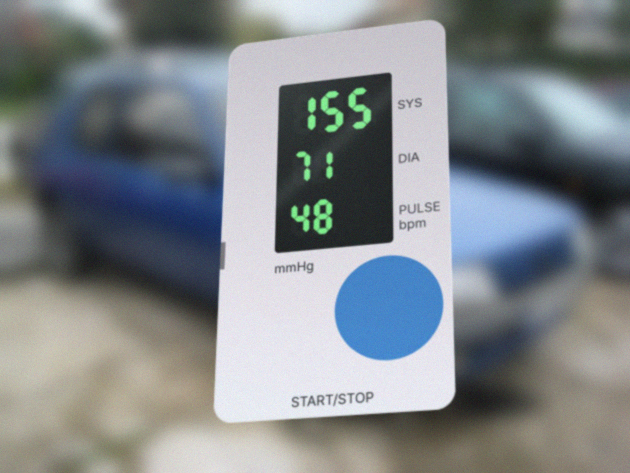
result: 48,bpm
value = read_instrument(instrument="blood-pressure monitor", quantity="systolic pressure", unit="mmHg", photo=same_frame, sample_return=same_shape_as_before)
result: 155,mmHg
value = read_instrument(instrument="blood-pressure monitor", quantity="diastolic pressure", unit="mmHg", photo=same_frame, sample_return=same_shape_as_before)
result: 71,mmHg
